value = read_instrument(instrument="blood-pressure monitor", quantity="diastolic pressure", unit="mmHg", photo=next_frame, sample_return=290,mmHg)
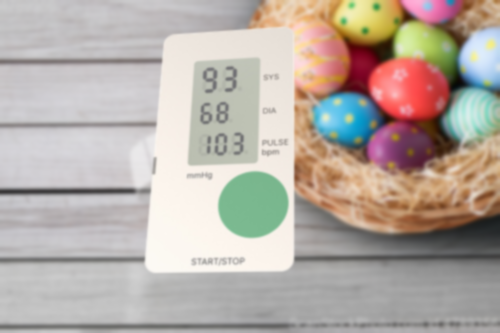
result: 68,mmHg
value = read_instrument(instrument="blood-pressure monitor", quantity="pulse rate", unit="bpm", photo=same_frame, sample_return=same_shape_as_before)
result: 103,bpm
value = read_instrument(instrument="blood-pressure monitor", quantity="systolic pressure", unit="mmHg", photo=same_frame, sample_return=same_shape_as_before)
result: 93,mmHg
